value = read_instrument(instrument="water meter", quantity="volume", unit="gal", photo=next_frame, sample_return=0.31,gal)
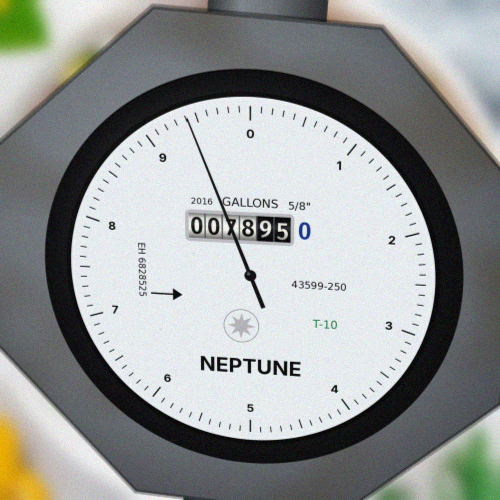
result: 78949.4,gal
